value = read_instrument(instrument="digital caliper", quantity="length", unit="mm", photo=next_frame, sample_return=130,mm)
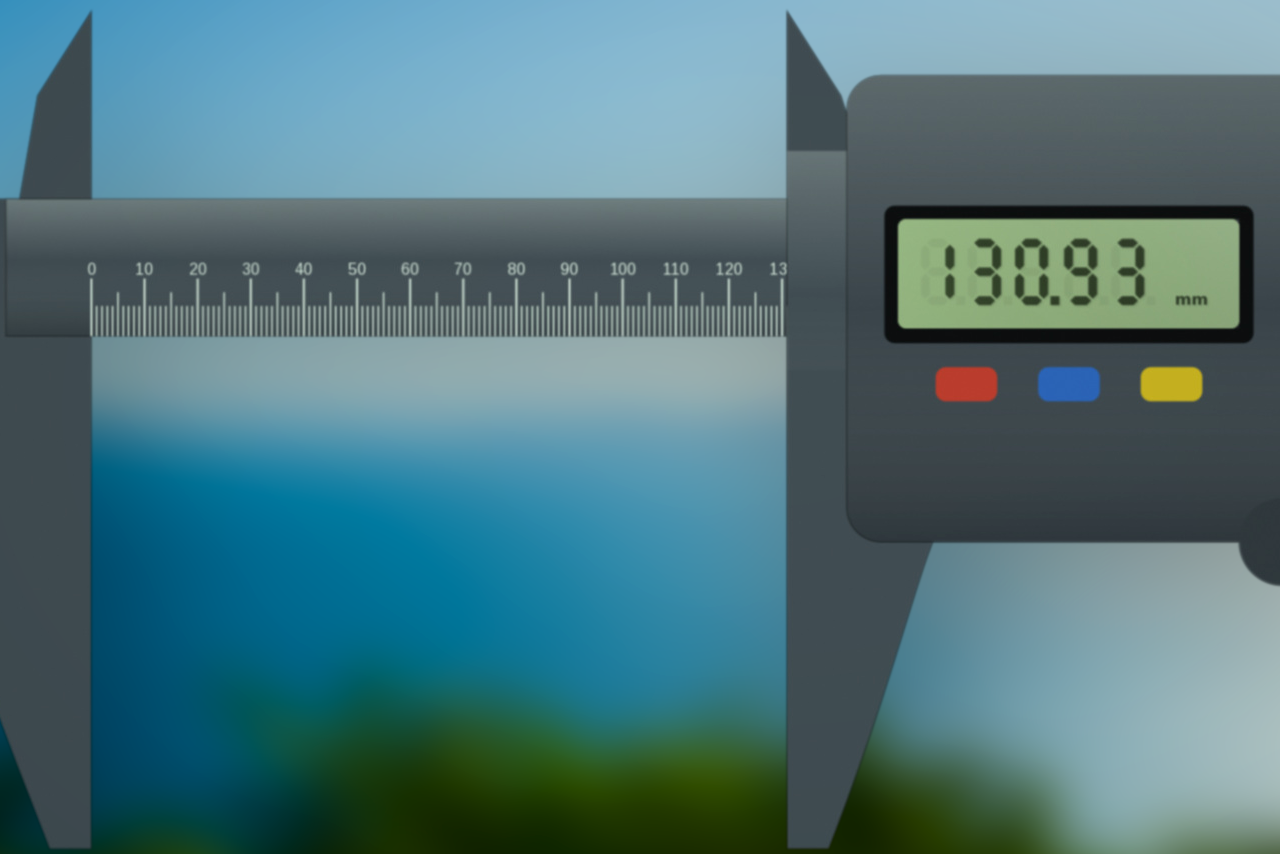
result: 130.93,mm
